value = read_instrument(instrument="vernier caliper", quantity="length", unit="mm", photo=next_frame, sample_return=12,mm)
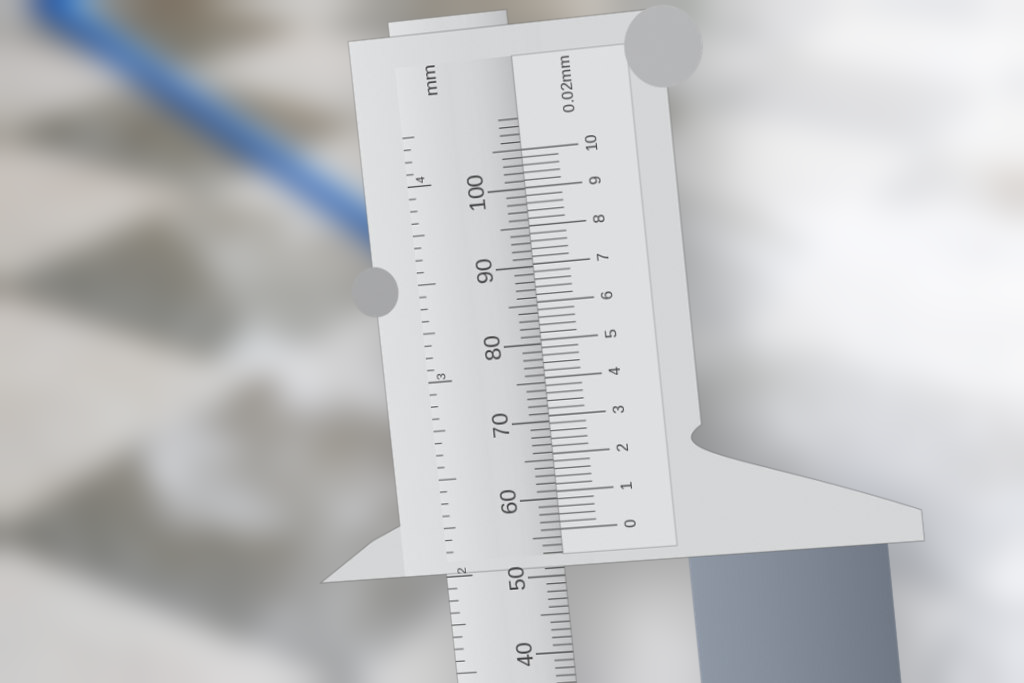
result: 56.0,mm
